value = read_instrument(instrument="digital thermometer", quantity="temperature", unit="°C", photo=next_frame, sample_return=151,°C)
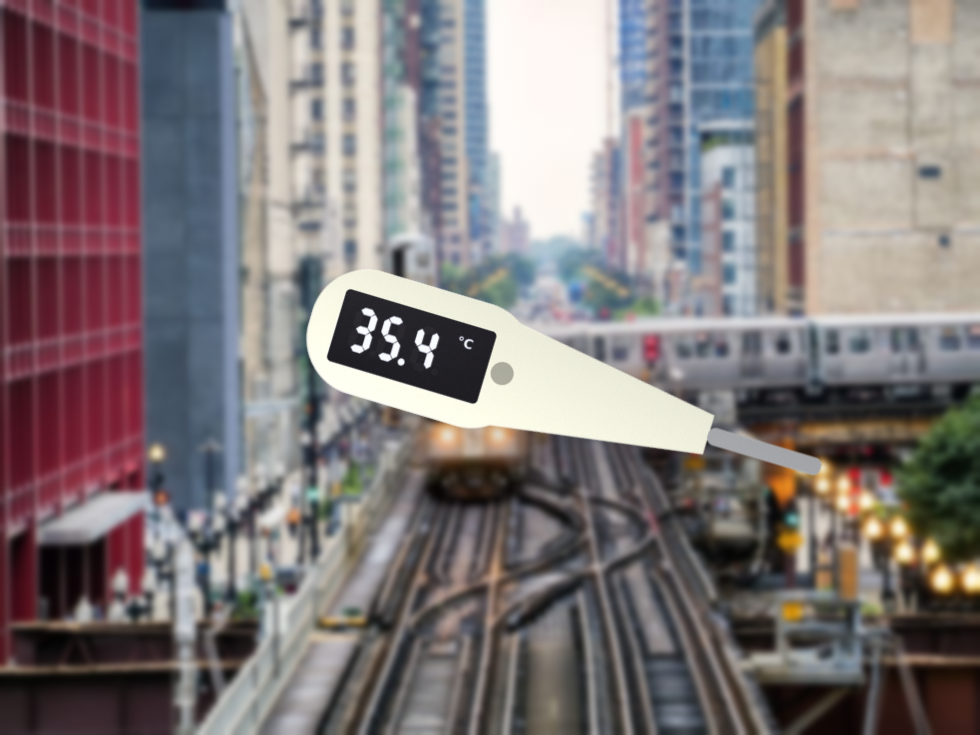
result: 35.4,°C
